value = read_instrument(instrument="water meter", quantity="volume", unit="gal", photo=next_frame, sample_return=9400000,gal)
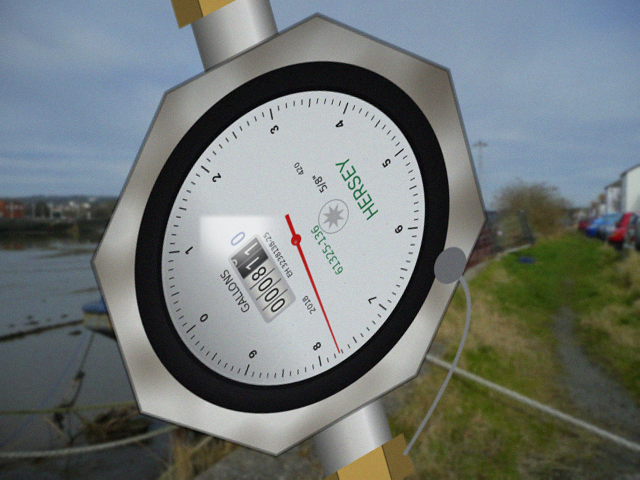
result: 8107.7,gal
